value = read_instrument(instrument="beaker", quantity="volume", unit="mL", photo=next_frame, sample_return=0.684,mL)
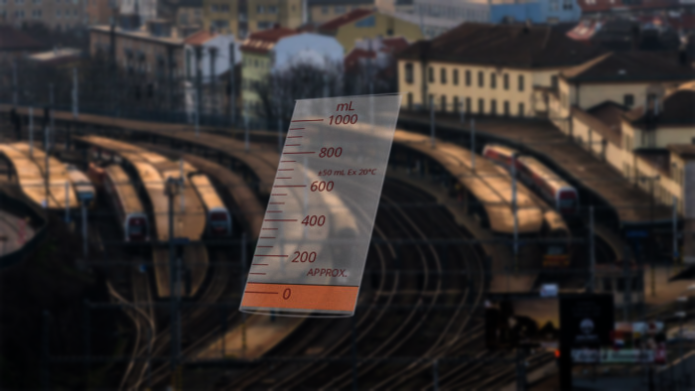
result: 50,mL
